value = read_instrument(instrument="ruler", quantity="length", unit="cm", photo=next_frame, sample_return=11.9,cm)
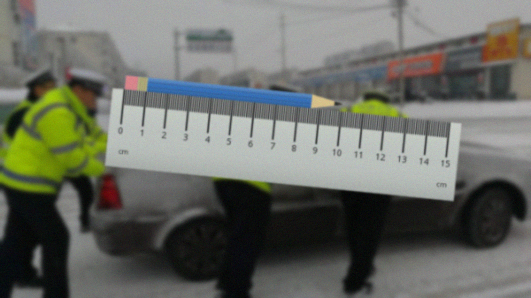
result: 10,cm
